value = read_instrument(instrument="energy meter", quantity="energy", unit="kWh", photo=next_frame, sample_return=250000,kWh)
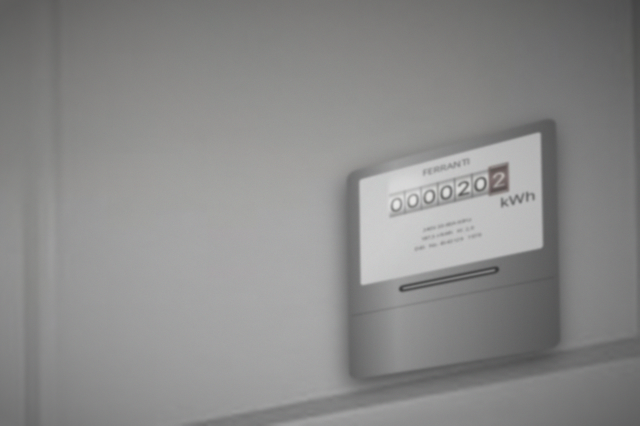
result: 20.2,kWh
